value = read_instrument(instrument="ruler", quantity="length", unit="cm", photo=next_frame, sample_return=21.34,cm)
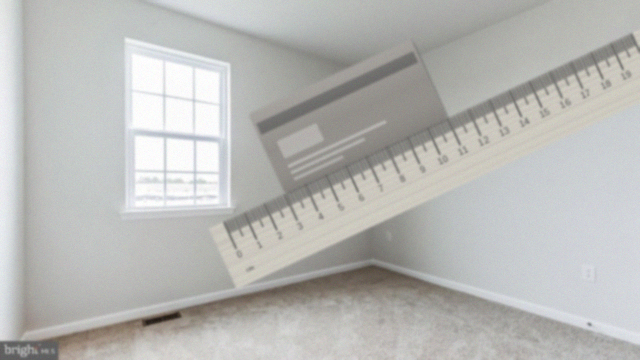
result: 8,cm
